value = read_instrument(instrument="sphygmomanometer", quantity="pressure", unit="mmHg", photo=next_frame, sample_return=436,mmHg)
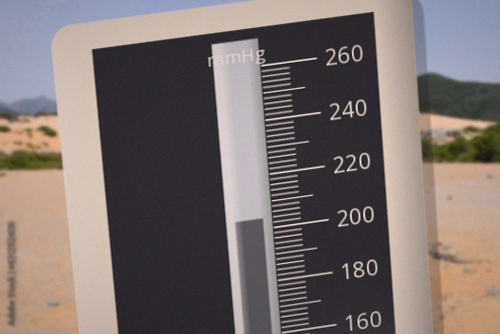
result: 204,mmHg
